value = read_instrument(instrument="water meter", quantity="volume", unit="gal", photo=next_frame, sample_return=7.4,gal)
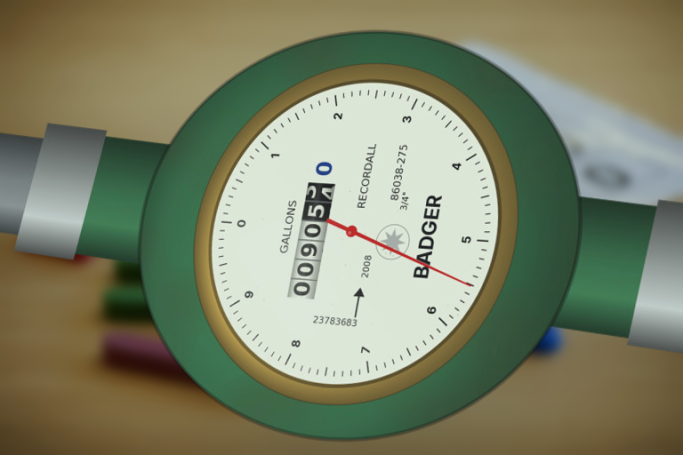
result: 90535.5,gal
